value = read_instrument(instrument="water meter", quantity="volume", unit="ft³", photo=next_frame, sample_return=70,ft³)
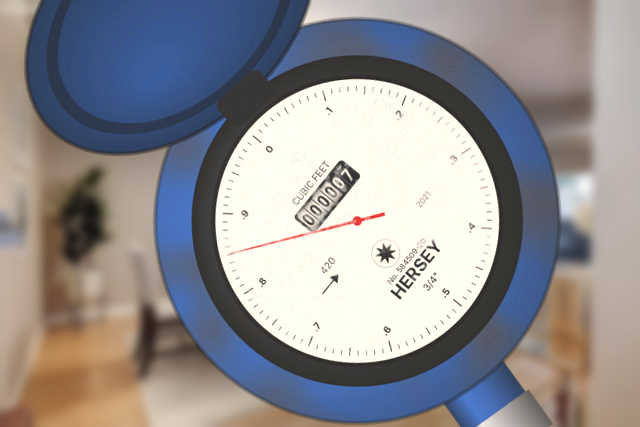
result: 6.85,ft³
